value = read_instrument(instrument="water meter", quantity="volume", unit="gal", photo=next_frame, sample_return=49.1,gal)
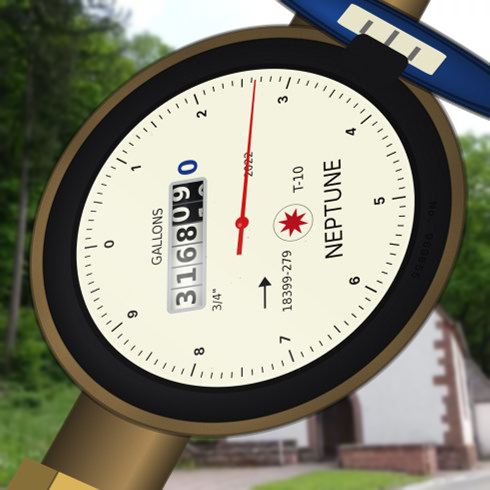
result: 3168092.6,gal
